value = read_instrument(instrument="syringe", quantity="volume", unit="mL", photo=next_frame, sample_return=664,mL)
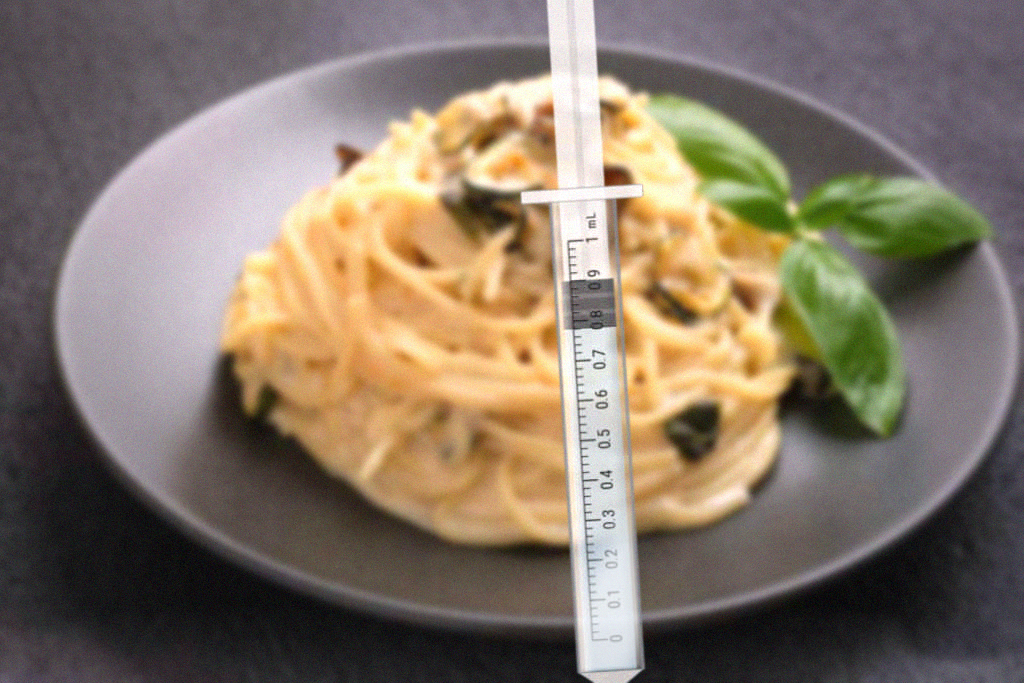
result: 0.78,mL
